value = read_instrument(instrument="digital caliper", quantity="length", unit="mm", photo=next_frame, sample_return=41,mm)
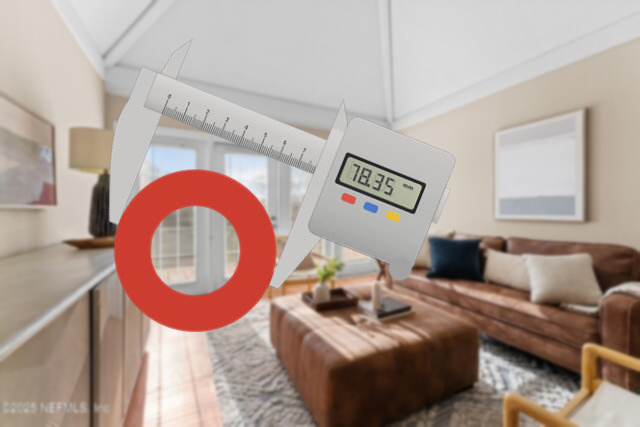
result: 78.35,mm
